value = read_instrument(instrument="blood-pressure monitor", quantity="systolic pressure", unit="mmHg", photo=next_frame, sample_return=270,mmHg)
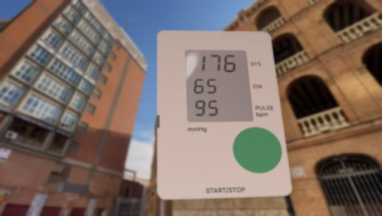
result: 176,mmHg
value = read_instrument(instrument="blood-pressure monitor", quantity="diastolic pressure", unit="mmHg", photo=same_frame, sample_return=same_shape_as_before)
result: 65,mmHg
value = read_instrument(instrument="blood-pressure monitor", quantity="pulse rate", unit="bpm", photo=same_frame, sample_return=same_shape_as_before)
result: 95,bpm
